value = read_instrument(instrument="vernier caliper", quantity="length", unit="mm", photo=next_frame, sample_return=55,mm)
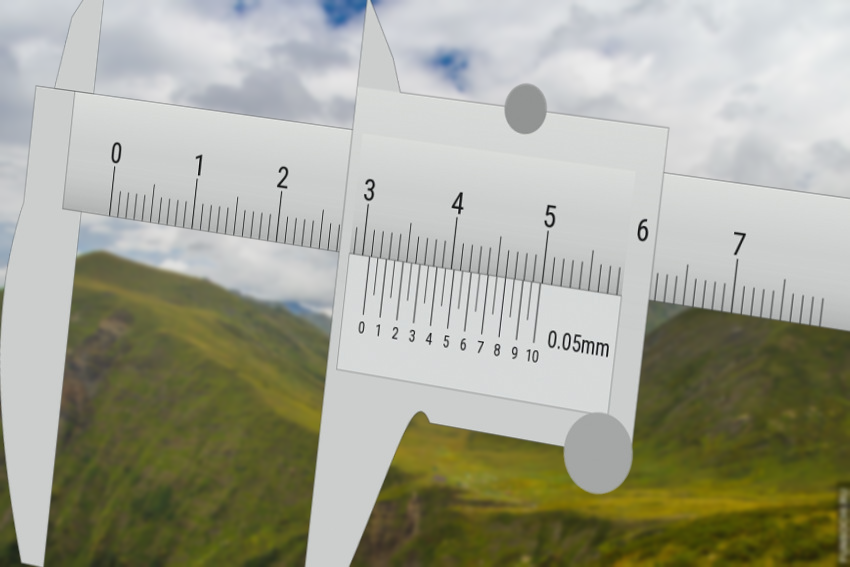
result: 30.8,mm
